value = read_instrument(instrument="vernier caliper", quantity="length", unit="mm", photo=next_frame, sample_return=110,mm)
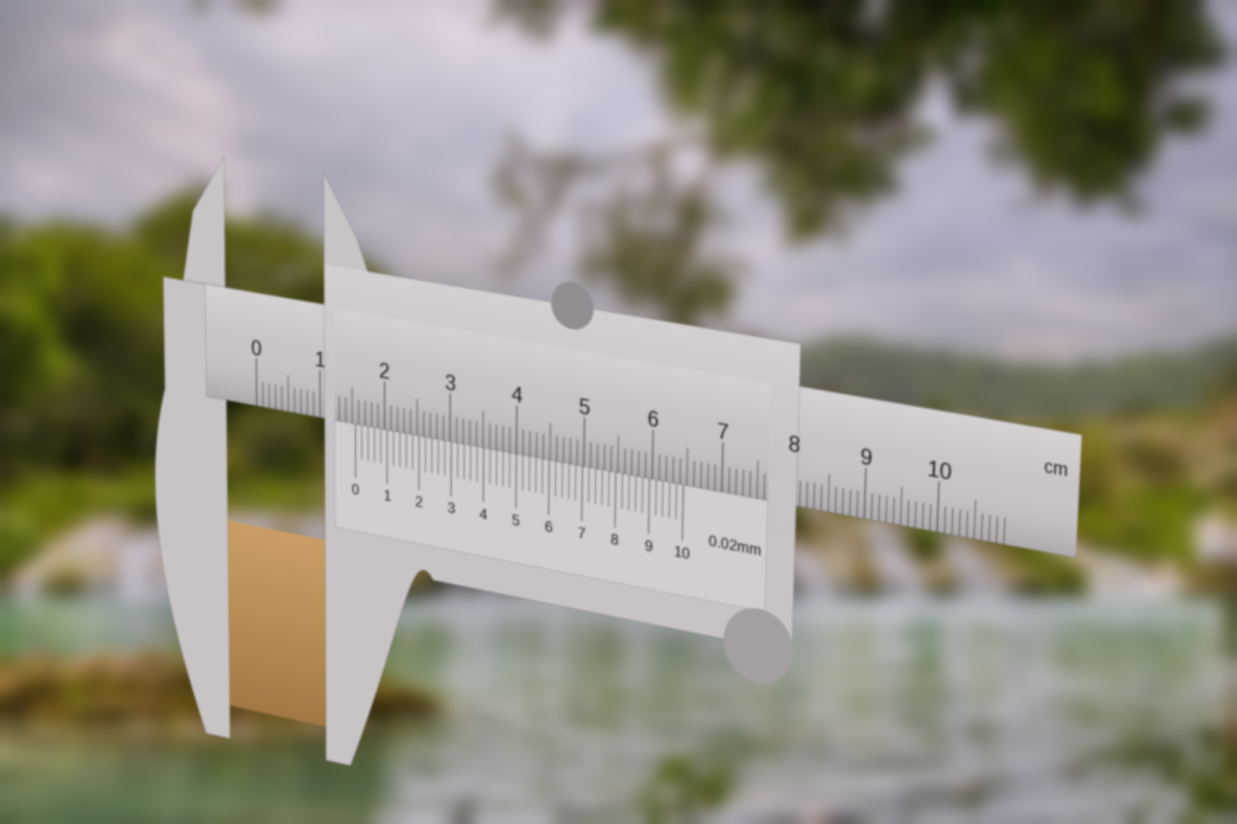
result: 15.5,mm
